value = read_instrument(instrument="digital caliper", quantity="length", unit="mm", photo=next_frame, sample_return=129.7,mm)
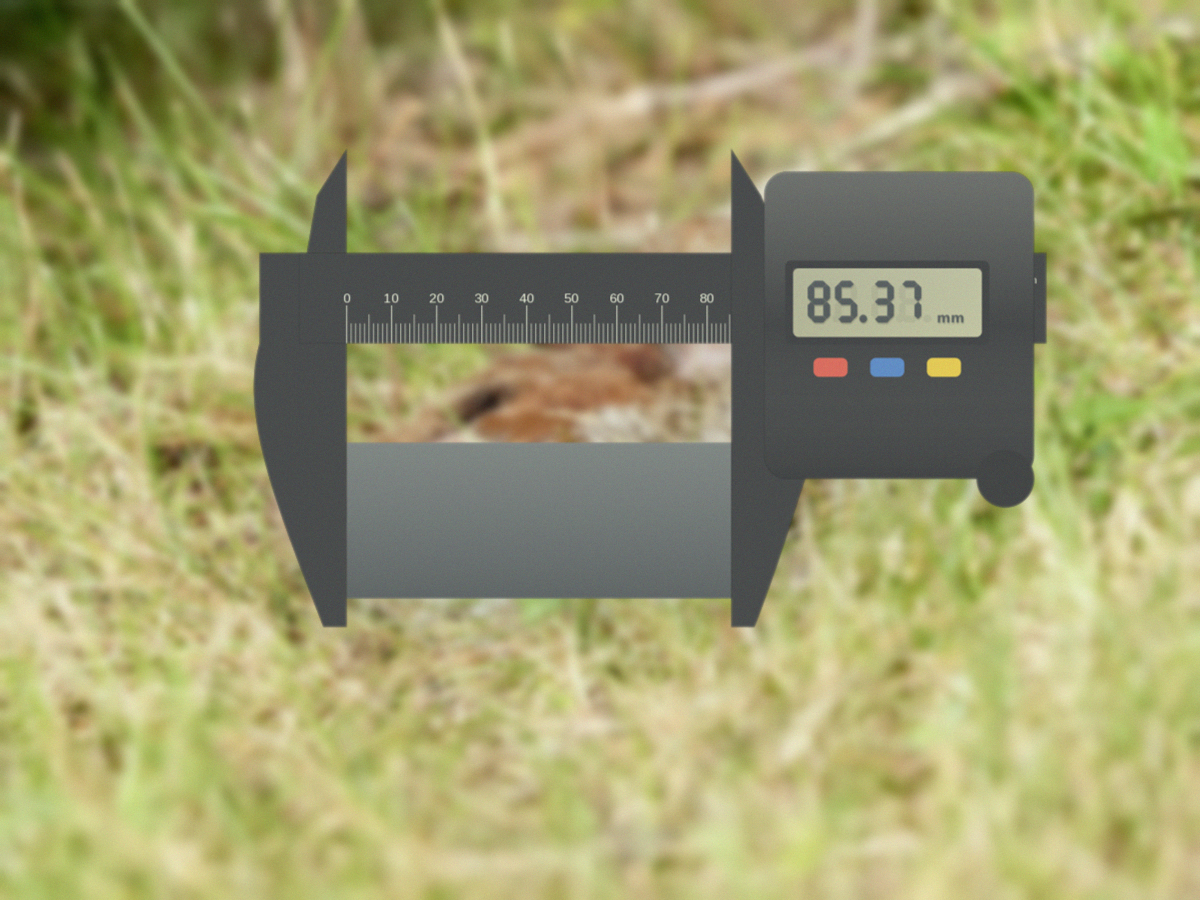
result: 85.37,mm
